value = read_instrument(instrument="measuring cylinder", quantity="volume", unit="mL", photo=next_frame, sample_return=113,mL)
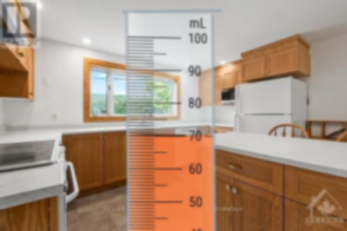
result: 70,mL
